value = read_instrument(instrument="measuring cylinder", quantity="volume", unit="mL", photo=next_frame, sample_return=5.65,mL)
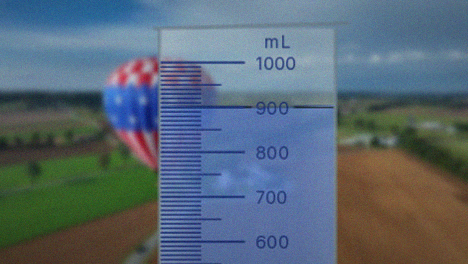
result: 900,mL
